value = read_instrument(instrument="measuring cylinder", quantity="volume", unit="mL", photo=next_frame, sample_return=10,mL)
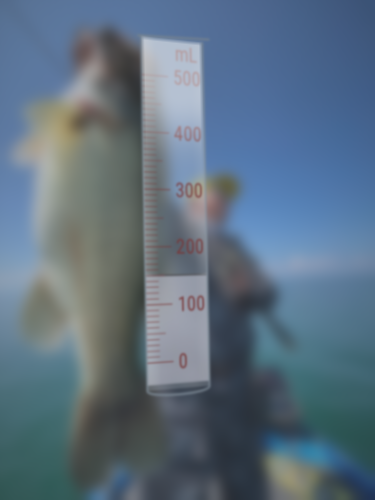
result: 150,mL
